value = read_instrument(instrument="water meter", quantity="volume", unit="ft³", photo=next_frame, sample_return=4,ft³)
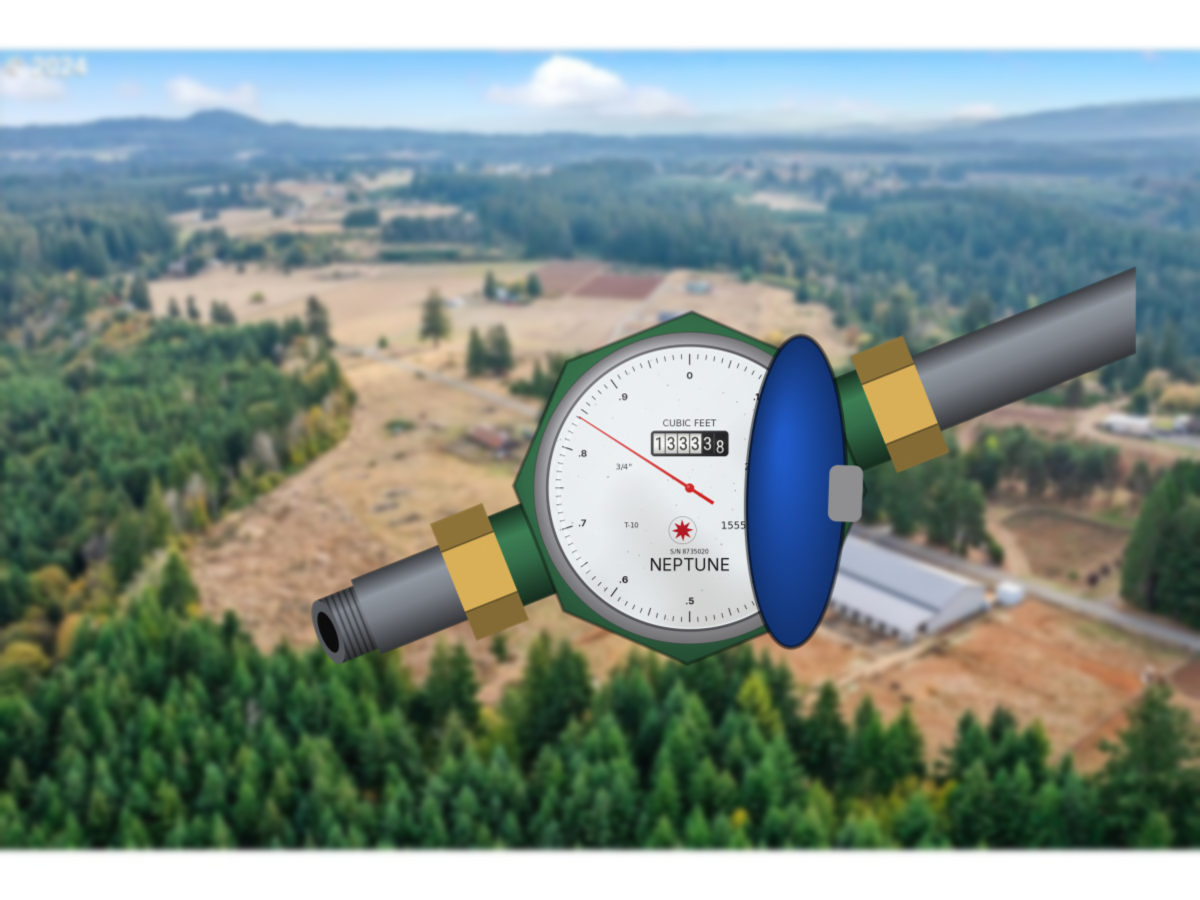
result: 133337.84,ft³
